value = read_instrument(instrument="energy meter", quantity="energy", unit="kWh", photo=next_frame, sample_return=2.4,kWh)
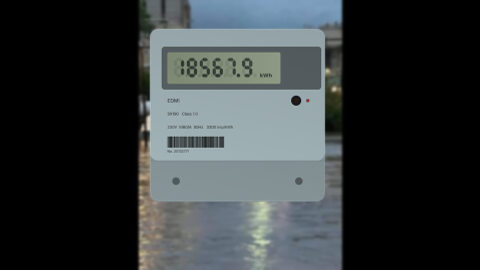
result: 18567.9,kWh
